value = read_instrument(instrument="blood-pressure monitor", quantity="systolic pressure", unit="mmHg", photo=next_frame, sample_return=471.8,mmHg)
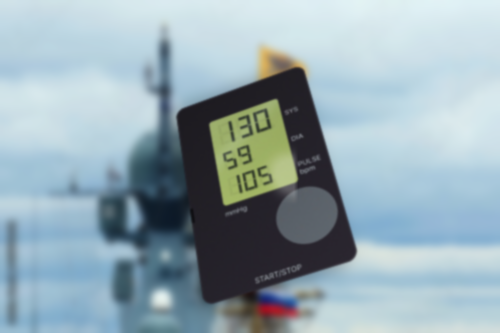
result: 130,mmHg
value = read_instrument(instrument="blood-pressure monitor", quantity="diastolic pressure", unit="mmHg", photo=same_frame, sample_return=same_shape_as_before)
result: 59,mmHg
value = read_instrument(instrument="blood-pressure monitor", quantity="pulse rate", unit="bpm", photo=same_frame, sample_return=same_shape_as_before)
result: 105,bpm
